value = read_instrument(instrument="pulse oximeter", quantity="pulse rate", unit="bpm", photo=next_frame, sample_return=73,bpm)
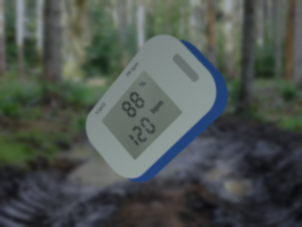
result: 120,bpm
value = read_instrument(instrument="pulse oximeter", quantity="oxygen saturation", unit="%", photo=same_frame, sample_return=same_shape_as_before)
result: 88,%
